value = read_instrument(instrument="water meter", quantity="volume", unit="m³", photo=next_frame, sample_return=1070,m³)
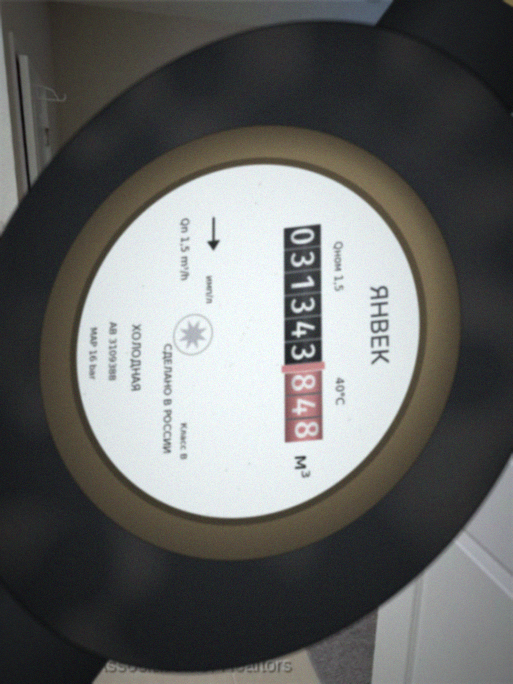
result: 31343.848,m³
